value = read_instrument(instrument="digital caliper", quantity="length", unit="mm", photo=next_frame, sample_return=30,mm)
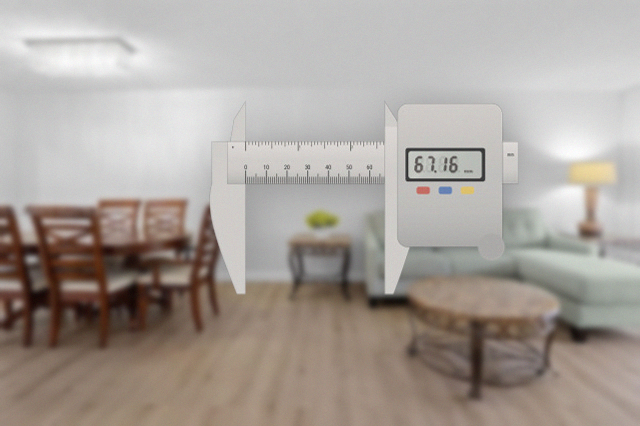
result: 67.16,mm
